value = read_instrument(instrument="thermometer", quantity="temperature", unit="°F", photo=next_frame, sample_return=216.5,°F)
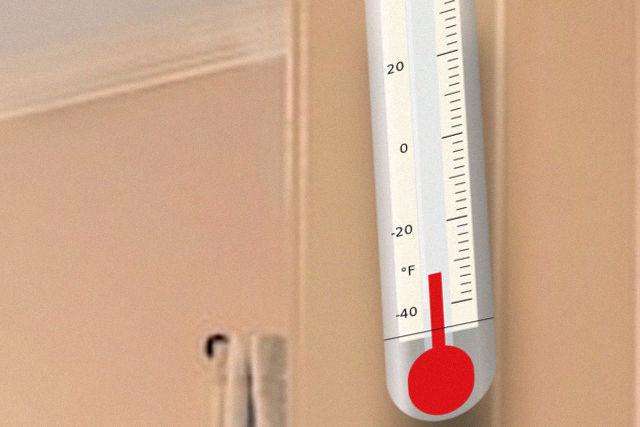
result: -32,°F
